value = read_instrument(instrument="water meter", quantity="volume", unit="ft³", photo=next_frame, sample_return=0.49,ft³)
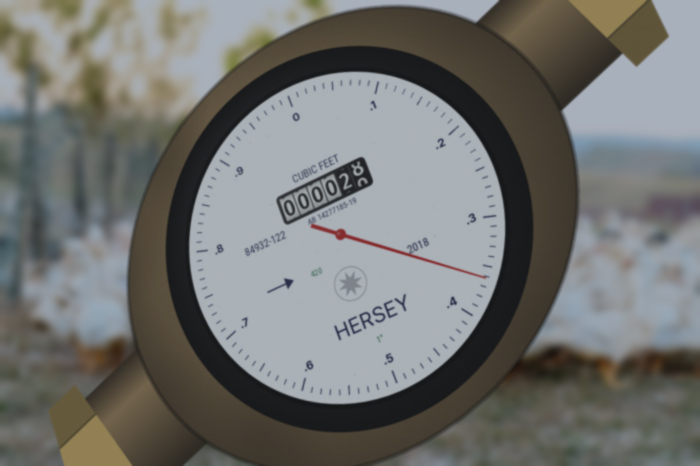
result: 28.36,ft³
